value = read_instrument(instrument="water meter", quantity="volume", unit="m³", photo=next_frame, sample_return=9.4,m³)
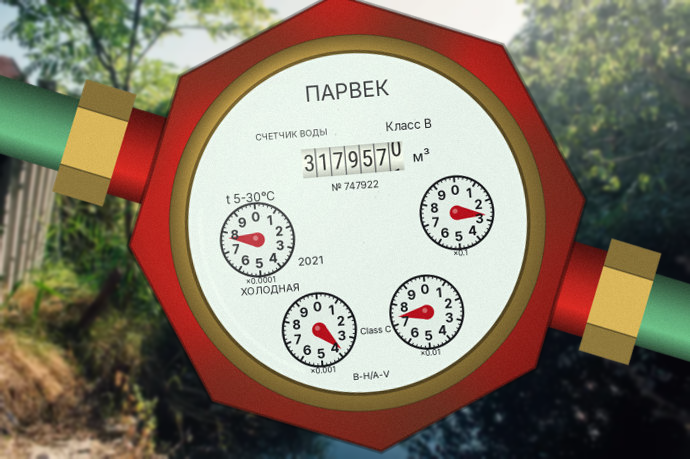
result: 3179570.2737,m³
